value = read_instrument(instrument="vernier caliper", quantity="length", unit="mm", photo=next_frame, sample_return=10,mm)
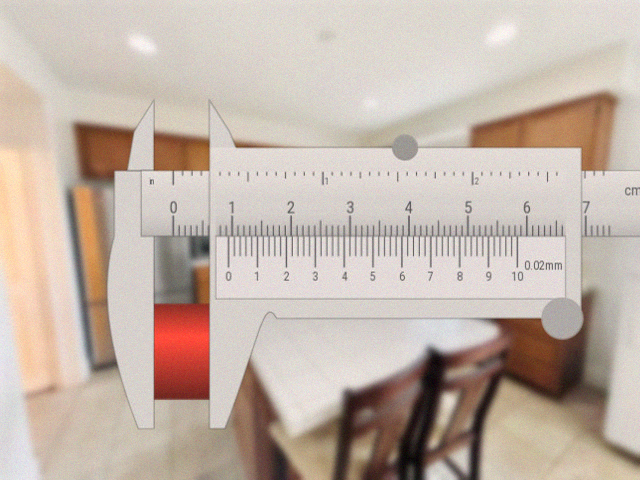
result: 9.4,mm
